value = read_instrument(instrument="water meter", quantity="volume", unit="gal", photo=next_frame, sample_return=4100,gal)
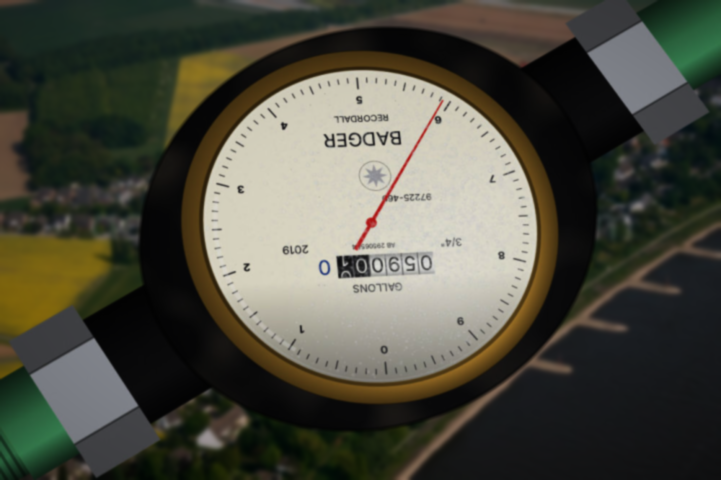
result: 590005.9,gal
